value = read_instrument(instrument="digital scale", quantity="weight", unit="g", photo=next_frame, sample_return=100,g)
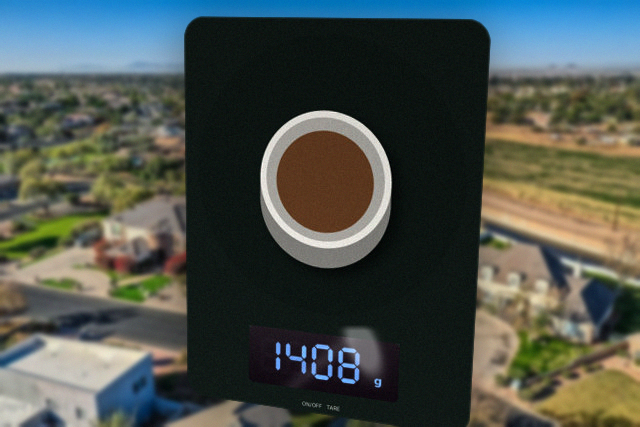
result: 1408,g
